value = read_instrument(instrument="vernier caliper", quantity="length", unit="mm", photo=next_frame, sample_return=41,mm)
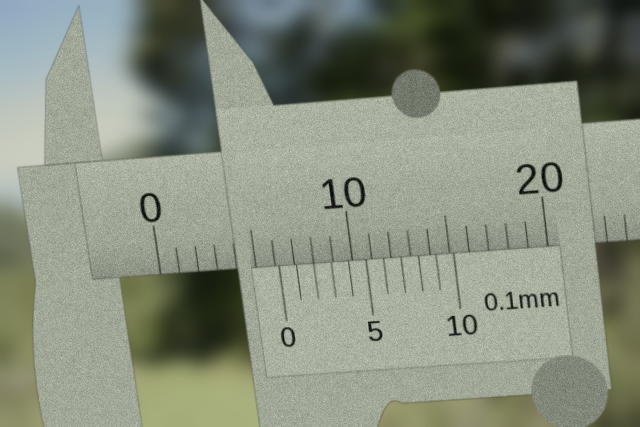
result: 6.2,mm
